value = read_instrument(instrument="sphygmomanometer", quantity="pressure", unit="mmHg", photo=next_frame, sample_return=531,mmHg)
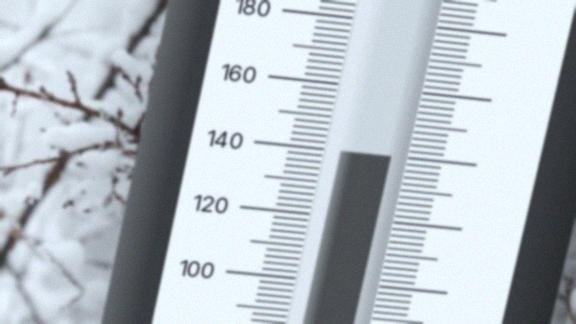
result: 140,mmHg
